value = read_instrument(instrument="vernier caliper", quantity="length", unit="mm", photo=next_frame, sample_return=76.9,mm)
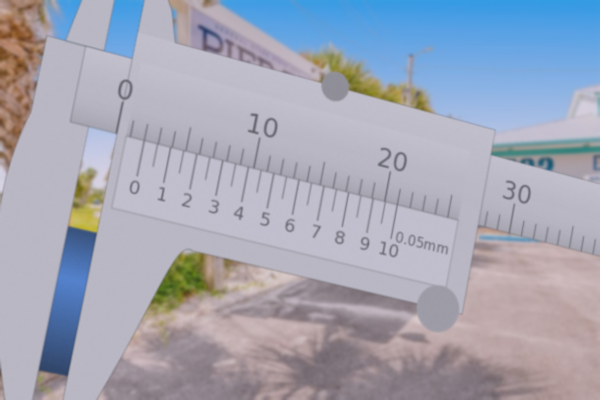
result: 2.0,mm
